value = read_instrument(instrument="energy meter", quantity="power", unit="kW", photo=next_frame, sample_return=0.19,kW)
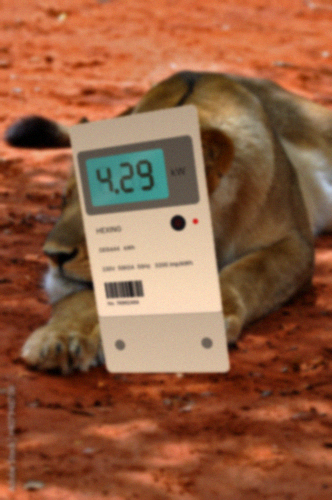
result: 4.29,kW
